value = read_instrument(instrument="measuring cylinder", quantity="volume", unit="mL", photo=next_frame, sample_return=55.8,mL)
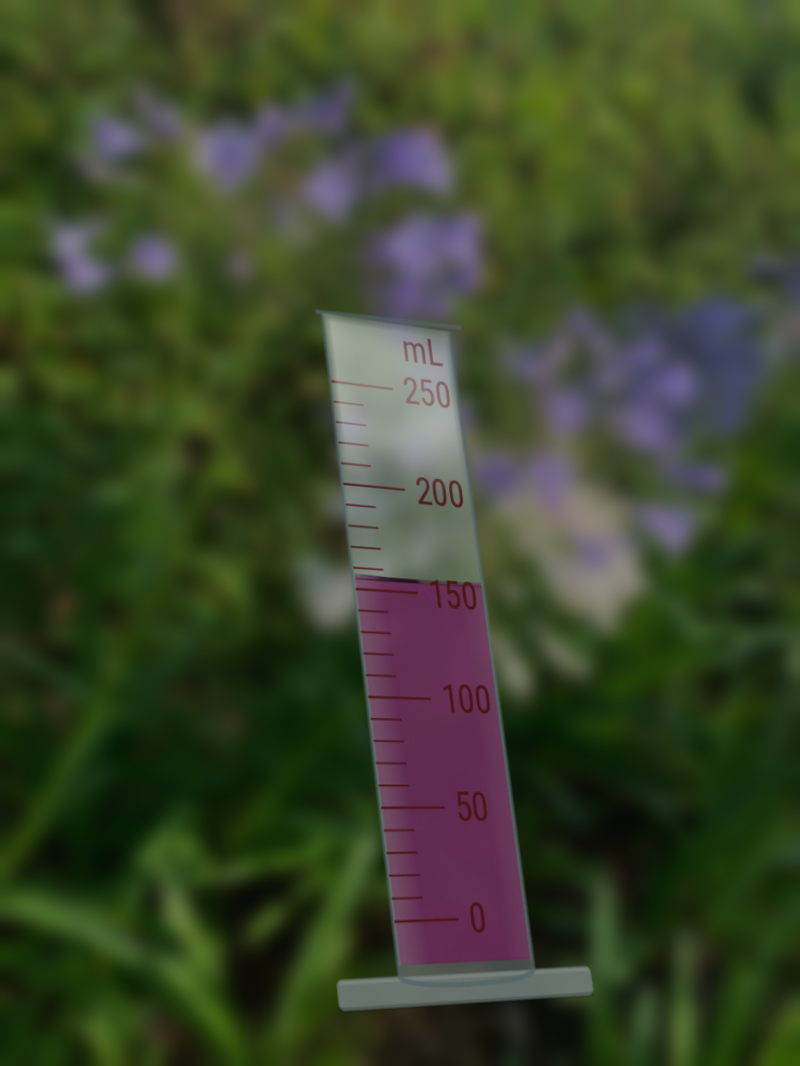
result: 155,mL
